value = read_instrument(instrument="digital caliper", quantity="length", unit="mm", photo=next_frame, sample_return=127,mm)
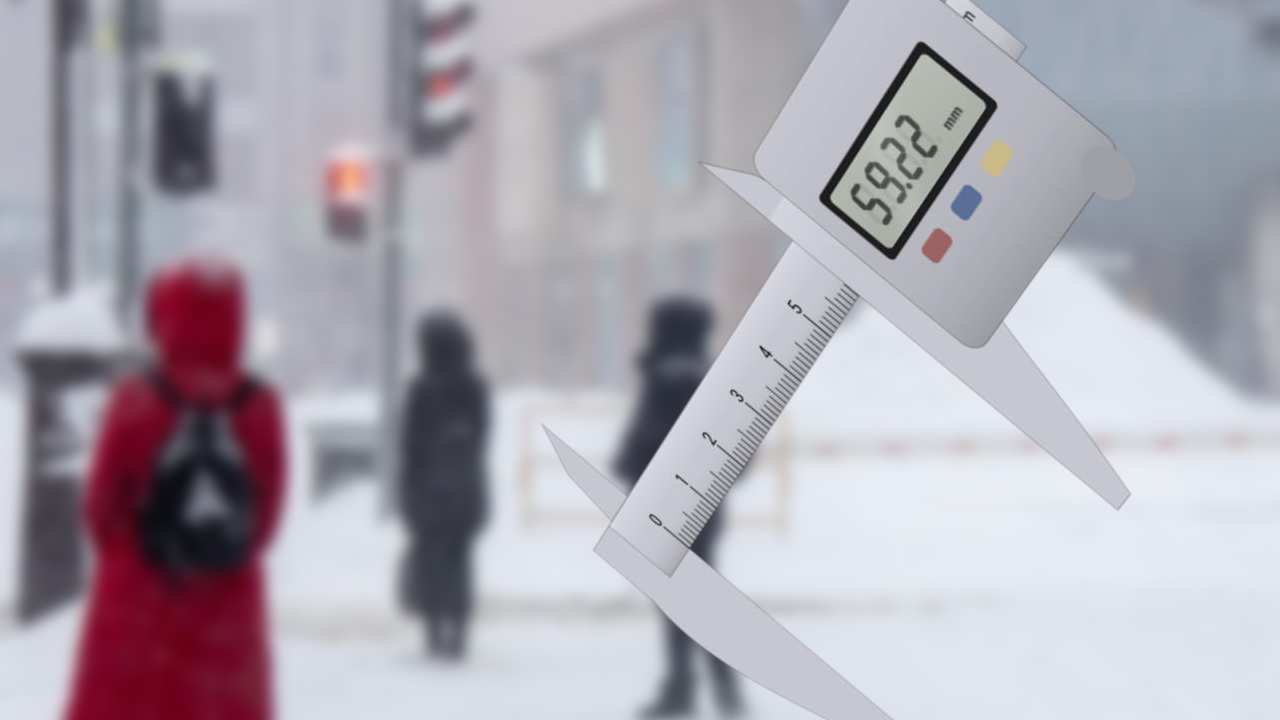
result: 59.22,mm
